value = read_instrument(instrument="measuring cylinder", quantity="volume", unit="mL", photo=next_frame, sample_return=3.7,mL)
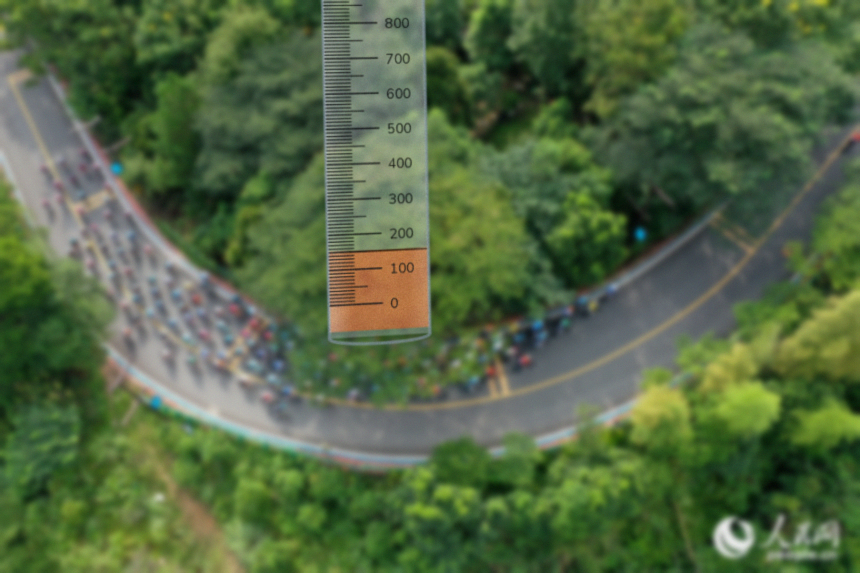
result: 150,mL
